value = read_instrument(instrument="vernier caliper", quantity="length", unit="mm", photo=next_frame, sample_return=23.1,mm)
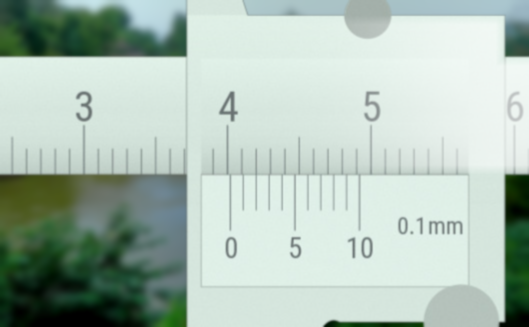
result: 40.2,mm
